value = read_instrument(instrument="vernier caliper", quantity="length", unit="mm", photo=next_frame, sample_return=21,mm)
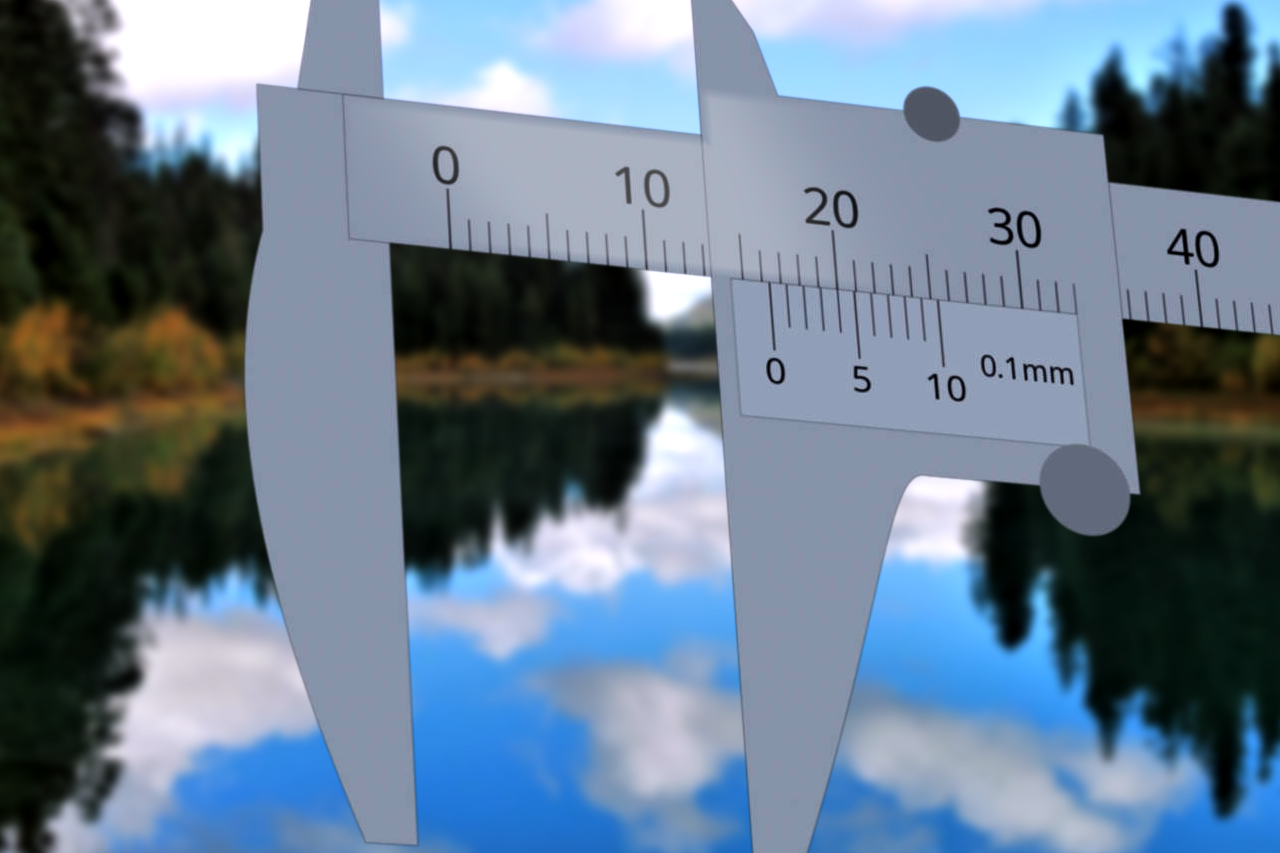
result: 16.4,mm
